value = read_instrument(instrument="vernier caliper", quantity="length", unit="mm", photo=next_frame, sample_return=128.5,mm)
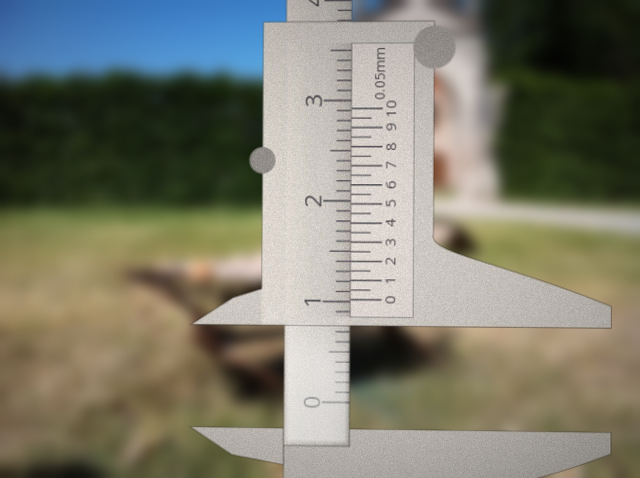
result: 10.2,mm
